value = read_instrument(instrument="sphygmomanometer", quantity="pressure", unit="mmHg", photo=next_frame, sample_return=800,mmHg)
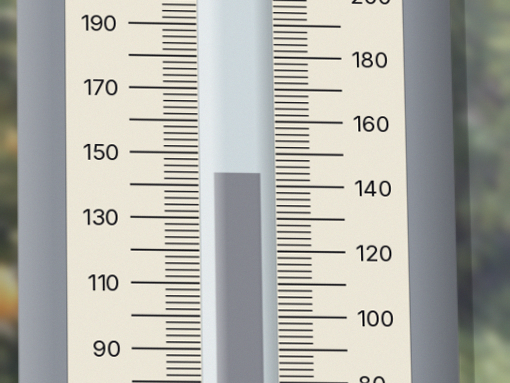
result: 144,mmHg
